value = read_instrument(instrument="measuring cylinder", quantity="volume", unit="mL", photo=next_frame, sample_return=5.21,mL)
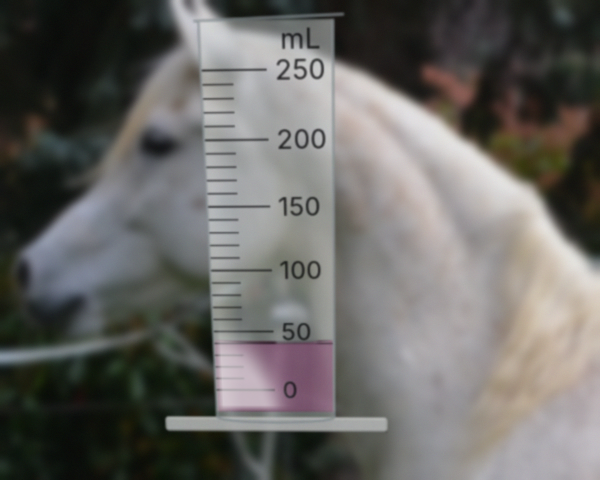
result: 40,mL
